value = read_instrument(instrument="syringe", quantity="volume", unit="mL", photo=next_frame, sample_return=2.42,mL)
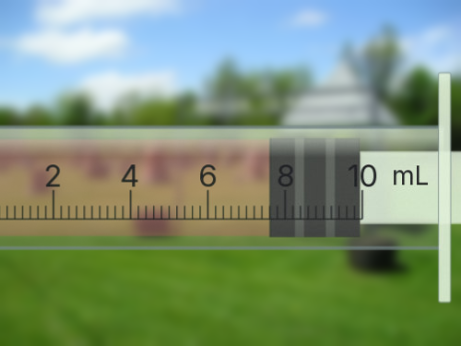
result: 7.6,mL
